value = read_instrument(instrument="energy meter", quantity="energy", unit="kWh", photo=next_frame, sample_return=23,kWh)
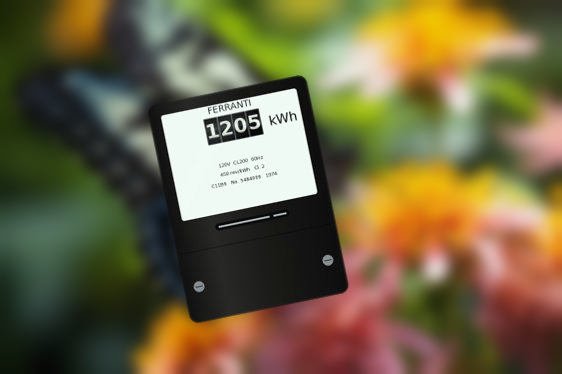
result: 1205,kWh
